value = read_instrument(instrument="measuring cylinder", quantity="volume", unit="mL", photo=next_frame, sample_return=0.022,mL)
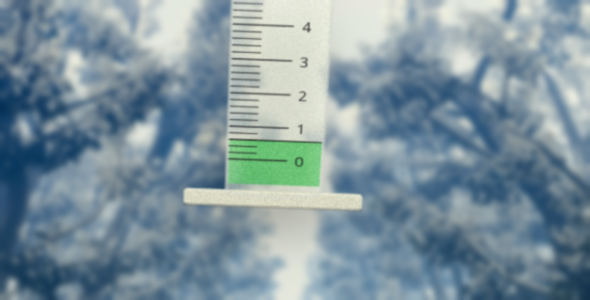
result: 0.6,mL
